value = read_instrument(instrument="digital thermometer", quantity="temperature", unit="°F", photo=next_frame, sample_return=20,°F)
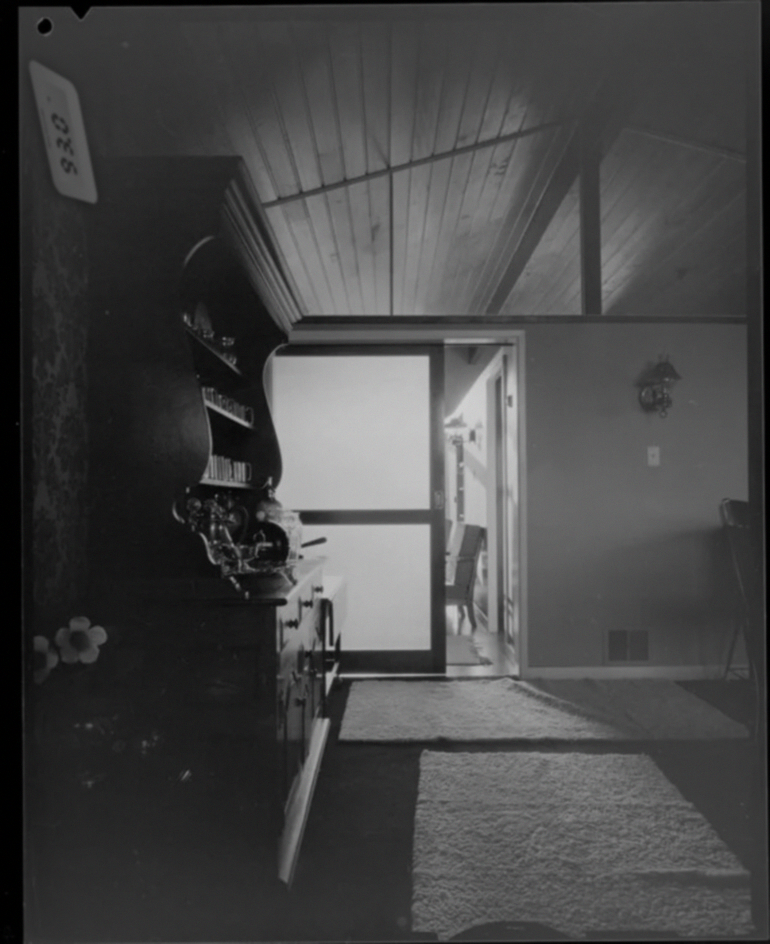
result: 93.0,°F
